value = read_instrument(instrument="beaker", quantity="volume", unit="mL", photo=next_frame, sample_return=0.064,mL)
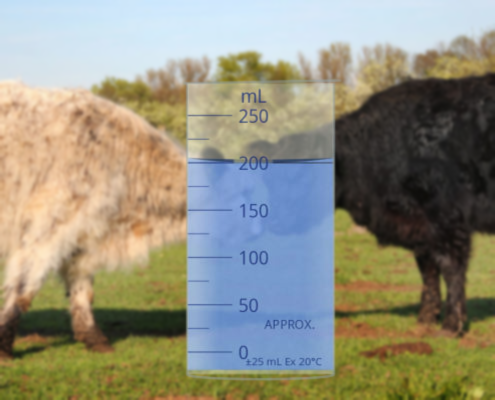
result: 200,mL
